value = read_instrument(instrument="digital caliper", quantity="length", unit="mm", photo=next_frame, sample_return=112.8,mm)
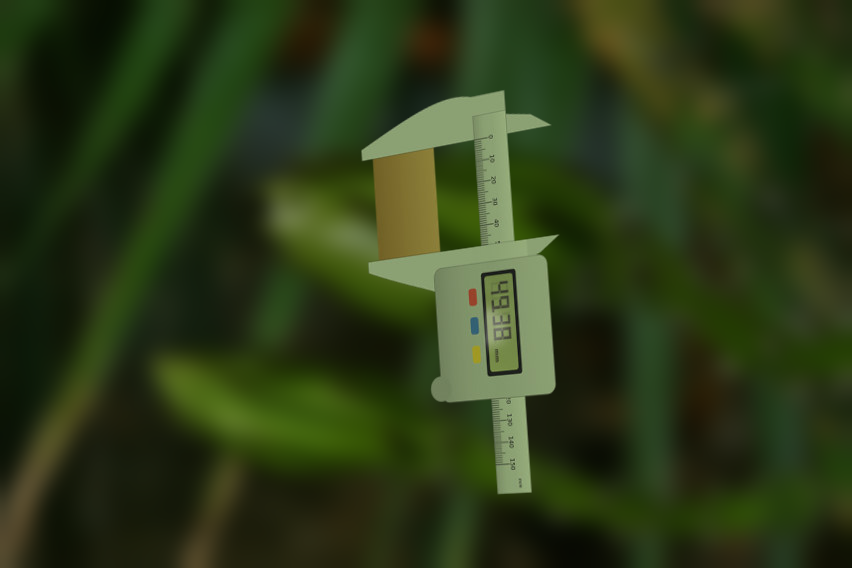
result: 49.38,mm
